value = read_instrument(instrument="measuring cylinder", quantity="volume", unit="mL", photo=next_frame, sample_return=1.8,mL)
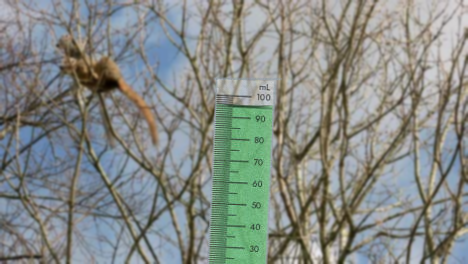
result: 95,mL
